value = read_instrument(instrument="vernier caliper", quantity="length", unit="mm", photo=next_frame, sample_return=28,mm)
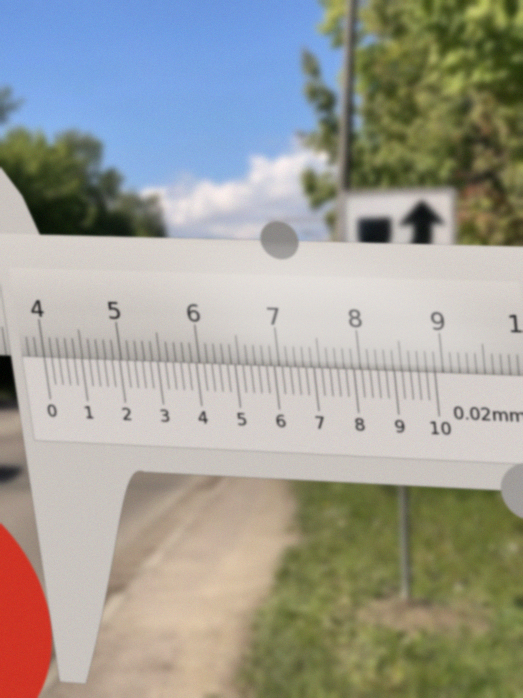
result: 40.0,mm
